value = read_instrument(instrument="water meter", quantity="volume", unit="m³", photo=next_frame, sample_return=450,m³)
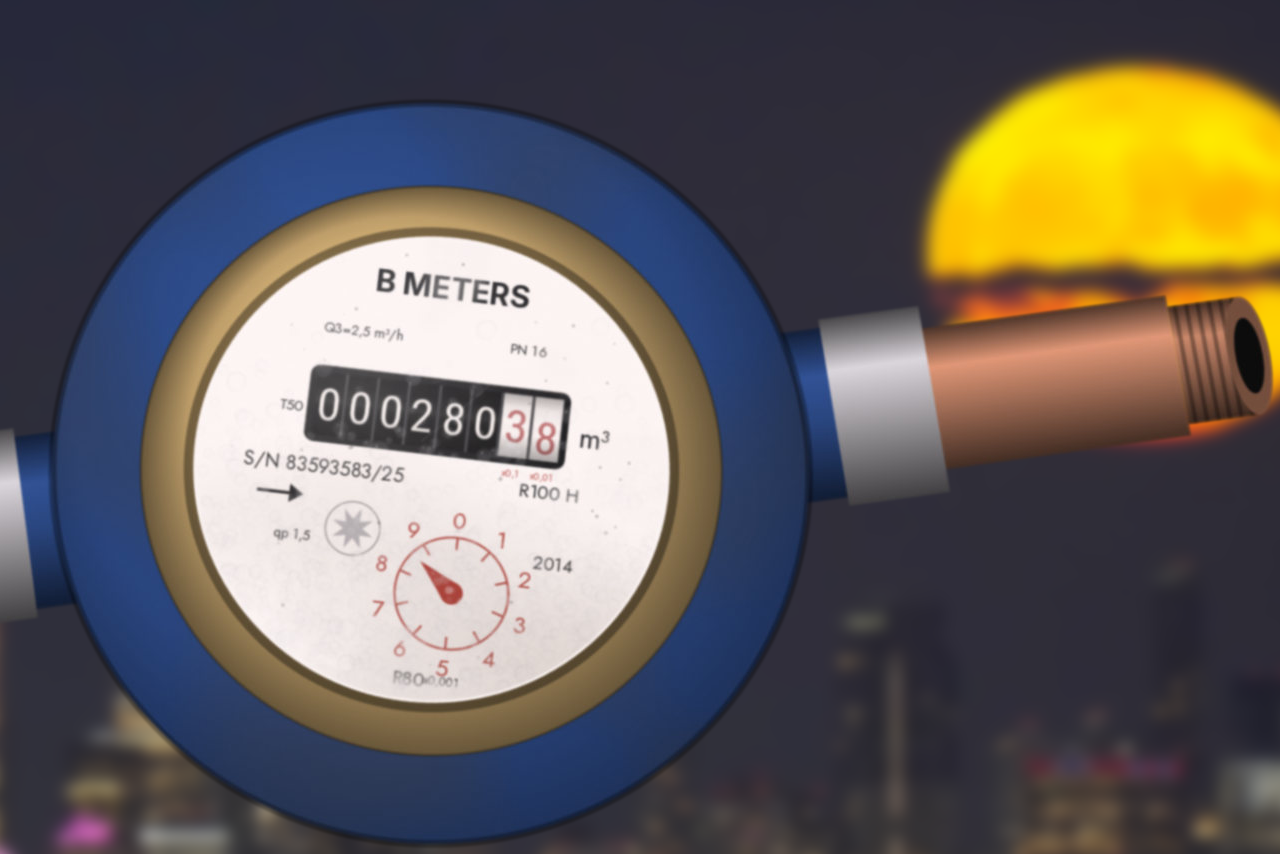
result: 280.378,m³
